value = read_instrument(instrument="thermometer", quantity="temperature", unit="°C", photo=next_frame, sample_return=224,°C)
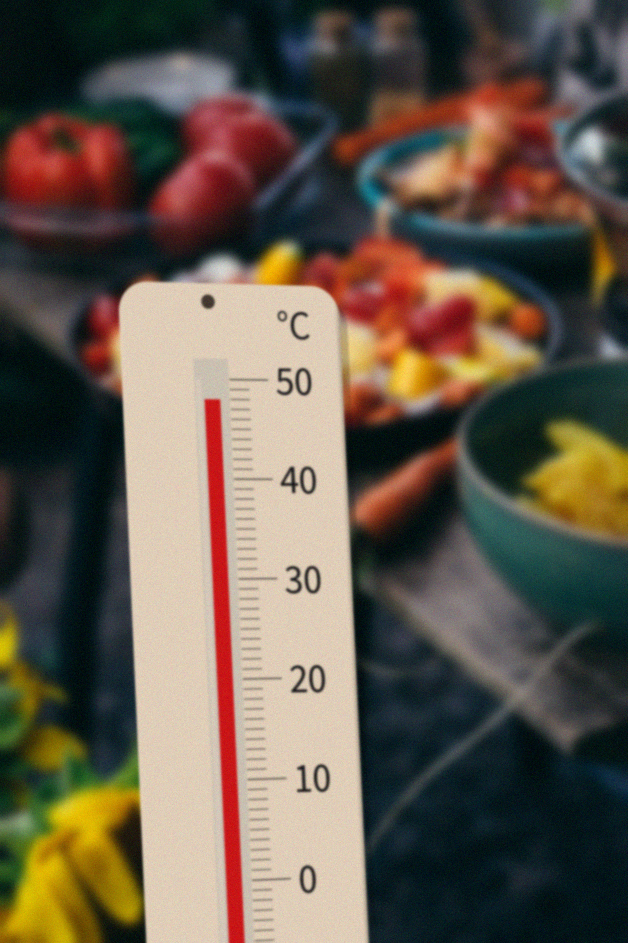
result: 48,°C
